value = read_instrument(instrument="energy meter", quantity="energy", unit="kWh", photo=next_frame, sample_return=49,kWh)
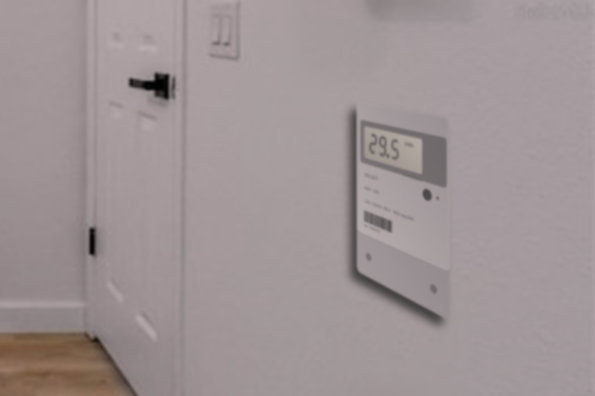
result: 29.5,kWh
